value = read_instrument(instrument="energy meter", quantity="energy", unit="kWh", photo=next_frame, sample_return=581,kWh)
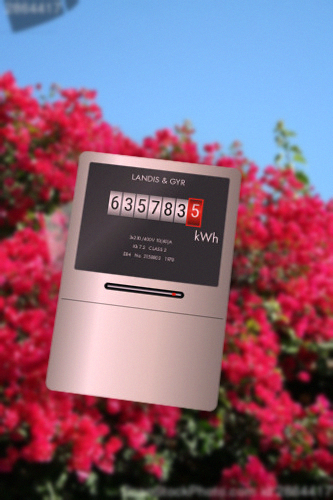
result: 635783.5,kWh
